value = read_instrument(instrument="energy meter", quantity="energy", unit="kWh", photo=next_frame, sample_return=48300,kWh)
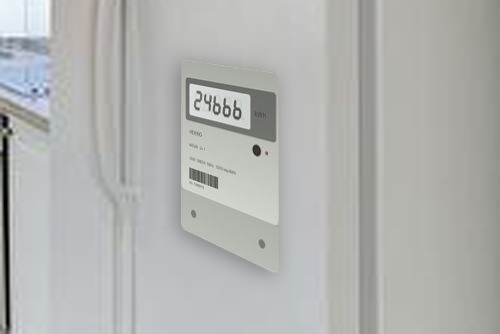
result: 24666,kWh
